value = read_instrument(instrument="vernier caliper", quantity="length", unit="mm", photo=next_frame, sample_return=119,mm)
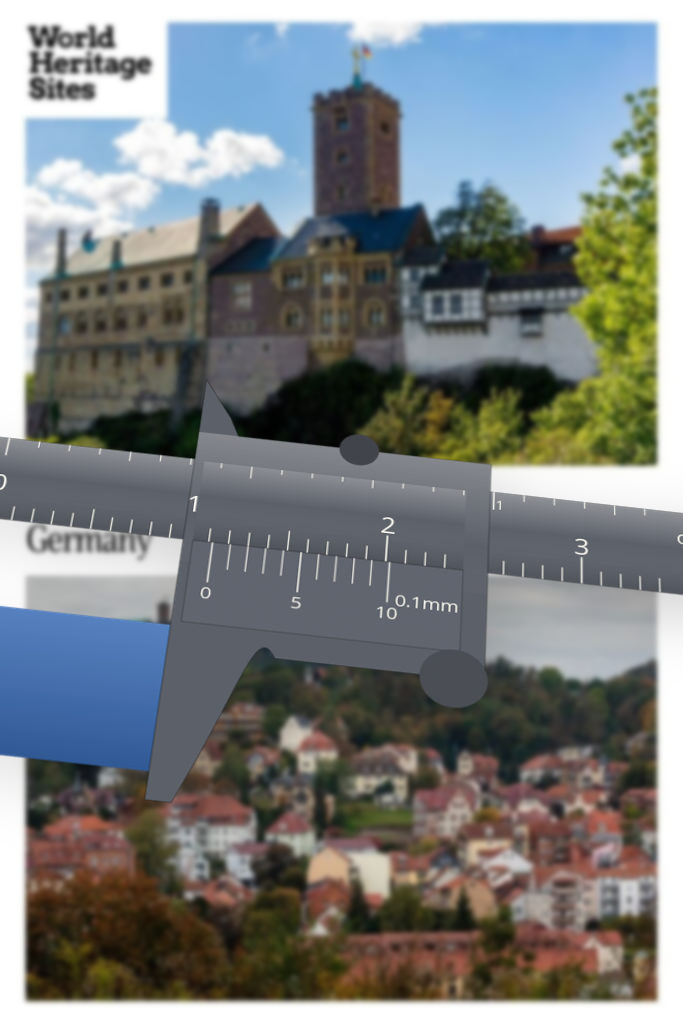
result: 11.2,mm
